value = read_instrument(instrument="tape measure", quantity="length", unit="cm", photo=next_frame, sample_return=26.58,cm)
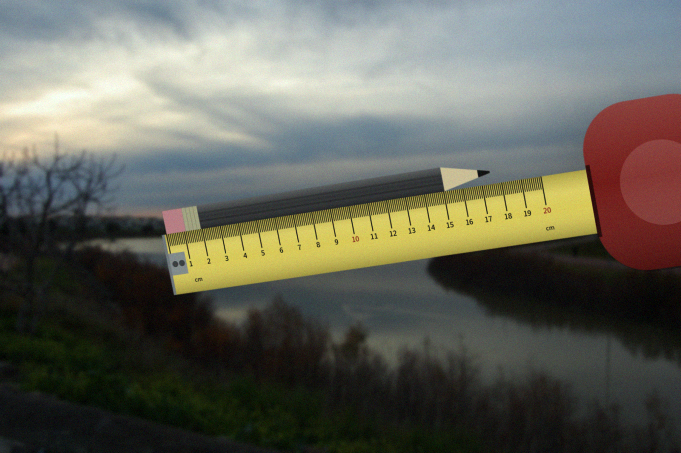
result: 17.5,cm
